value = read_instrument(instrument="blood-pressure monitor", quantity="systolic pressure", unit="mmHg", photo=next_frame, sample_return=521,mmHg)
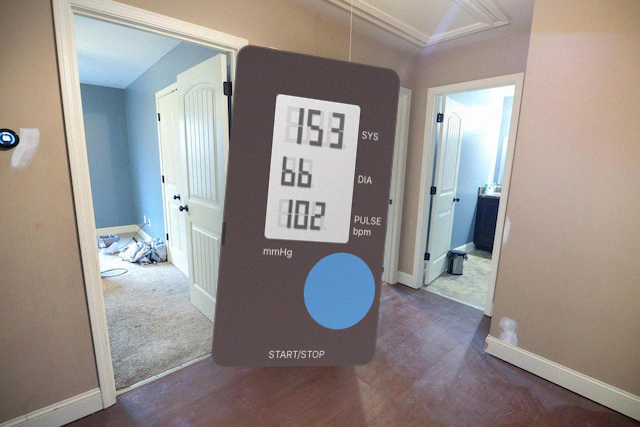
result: 153,mmHg
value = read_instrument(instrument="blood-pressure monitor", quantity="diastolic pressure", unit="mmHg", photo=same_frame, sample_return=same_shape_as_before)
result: 66,mmHg
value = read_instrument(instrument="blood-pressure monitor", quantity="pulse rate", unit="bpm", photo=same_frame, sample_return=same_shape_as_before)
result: 102,bpm
